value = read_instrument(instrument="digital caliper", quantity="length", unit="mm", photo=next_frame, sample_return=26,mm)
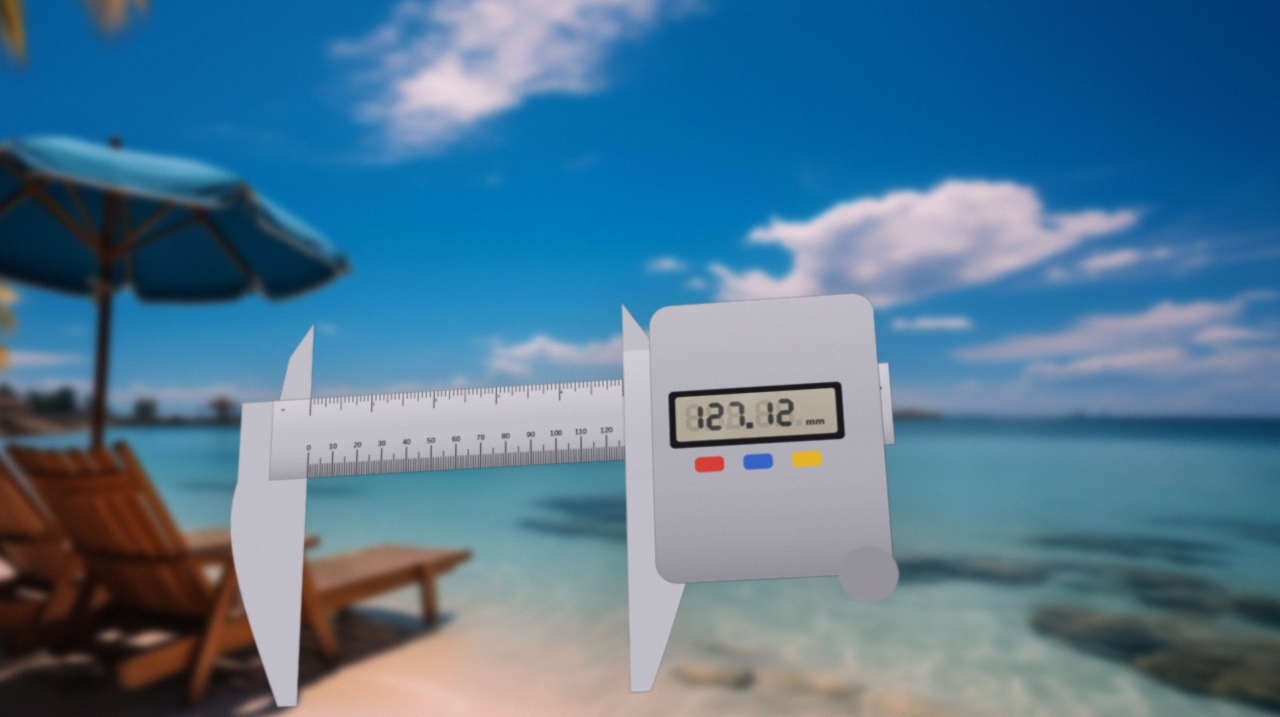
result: 127.12,mm
